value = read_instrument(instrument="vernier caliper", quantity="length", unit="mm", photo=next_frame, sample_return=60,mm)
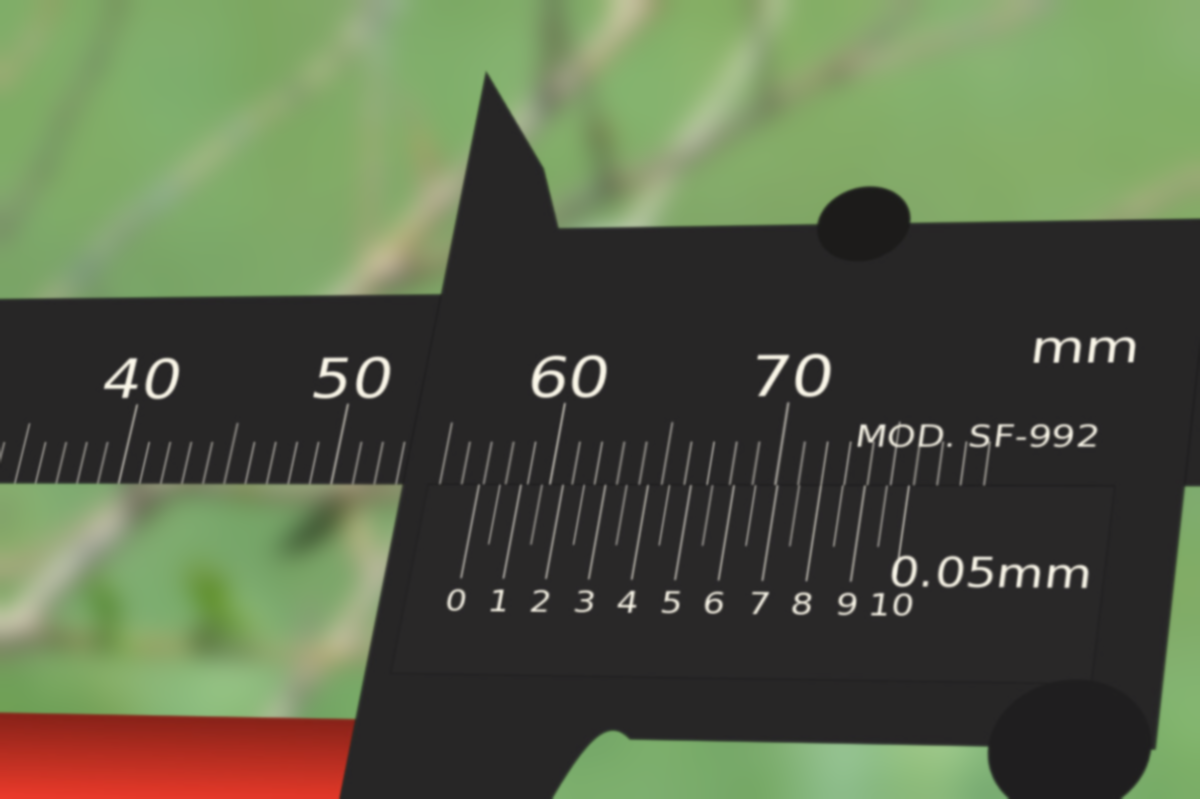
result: 56.8,mm
